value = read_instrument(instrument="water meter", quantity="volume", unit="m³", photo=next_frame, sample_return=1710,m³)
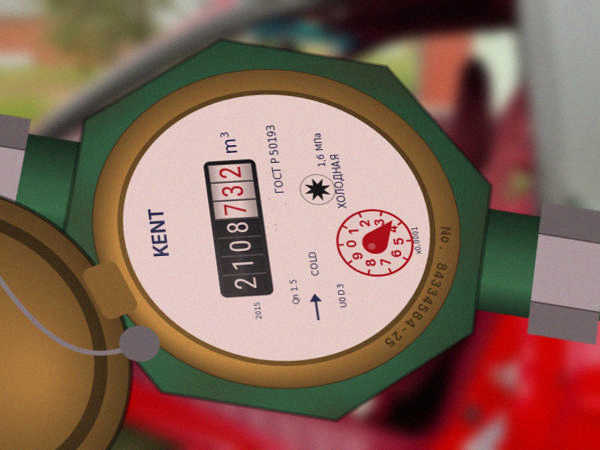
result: 2108.7323,m³
